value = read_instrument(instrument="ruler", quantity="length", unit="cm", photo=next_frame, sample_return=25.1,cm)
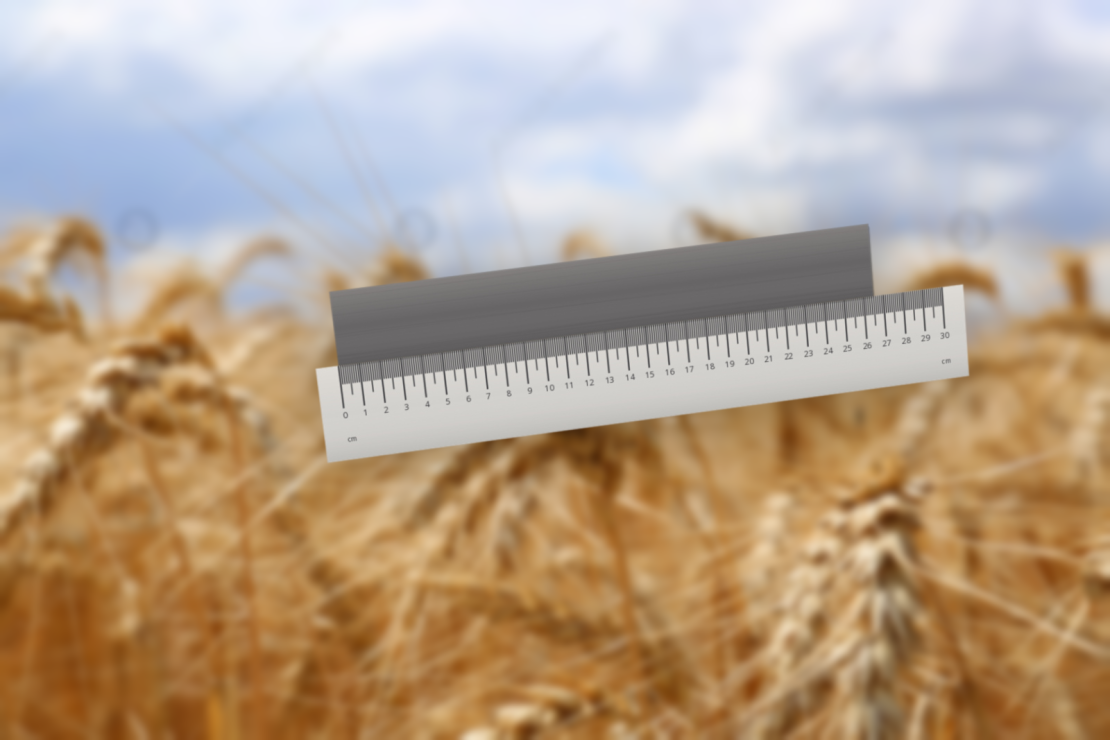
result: 26.5,cm
